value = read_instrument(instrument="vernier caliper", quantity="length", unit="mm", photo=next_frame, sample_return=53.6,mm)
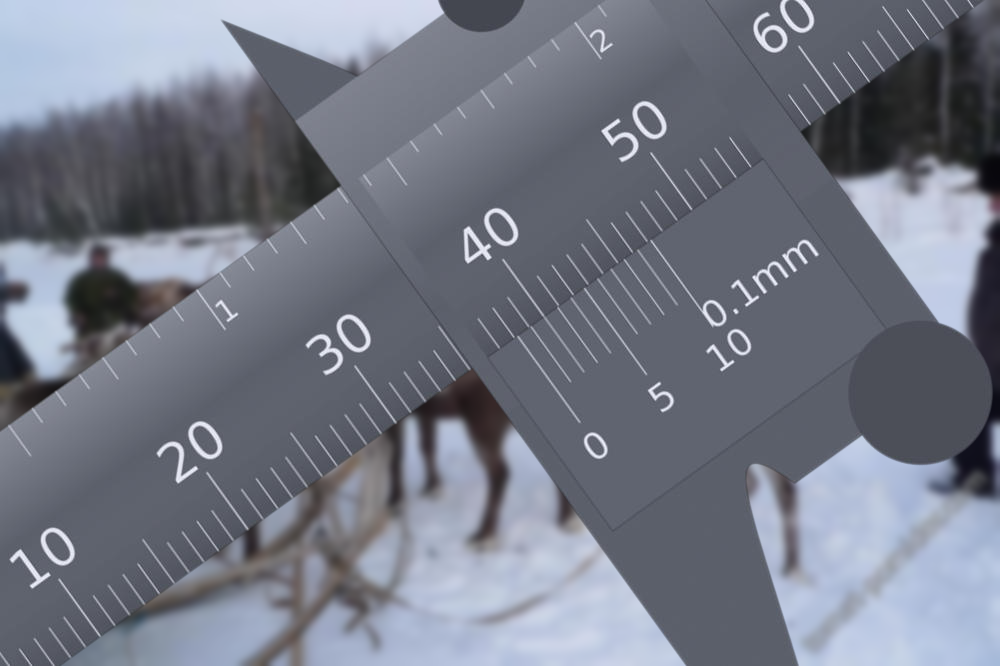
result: 38.2,mm
